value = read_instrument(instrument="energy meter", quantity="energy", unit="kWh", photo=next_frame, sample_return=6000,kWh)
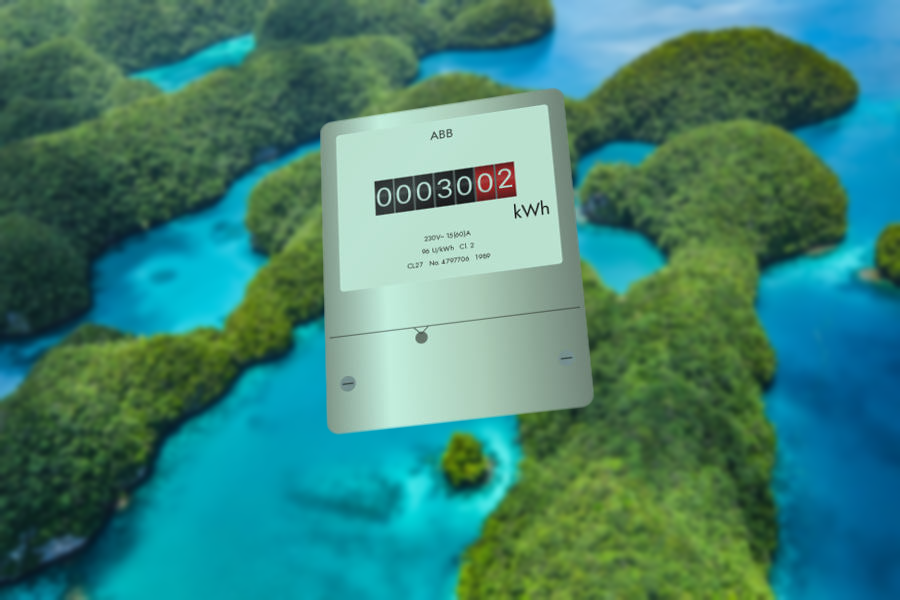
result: 30.02,kWh
